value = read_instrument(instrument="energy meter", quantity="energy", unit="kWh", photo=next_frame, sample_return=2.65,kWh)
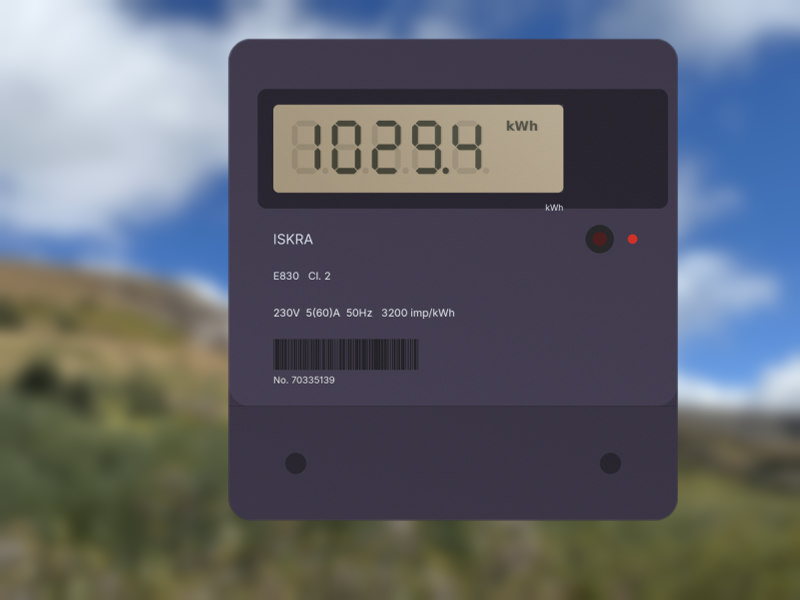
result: 1029.4,kWh
